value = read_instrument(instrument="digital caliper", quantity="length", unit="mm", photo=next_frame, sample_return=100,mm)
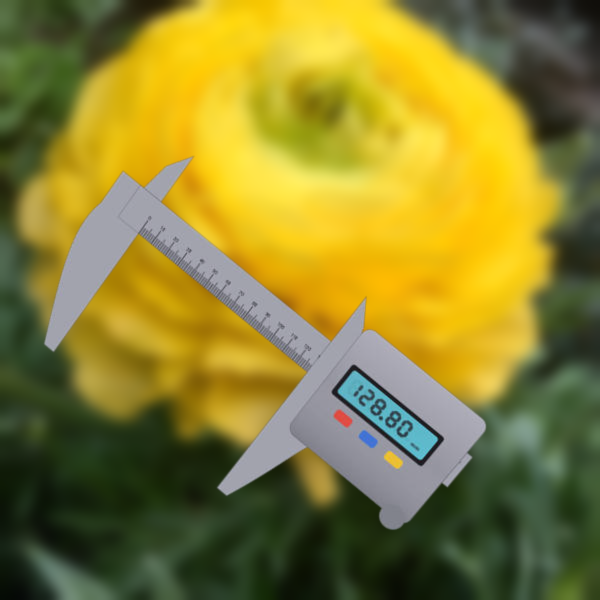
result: 128.80,mm
